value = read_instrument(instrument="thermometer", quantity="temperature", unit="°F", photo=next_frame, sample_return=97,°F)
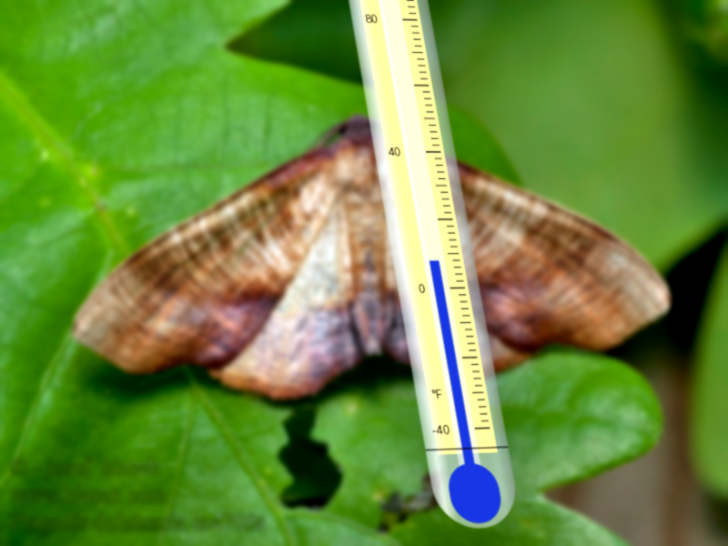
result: 8,°F
